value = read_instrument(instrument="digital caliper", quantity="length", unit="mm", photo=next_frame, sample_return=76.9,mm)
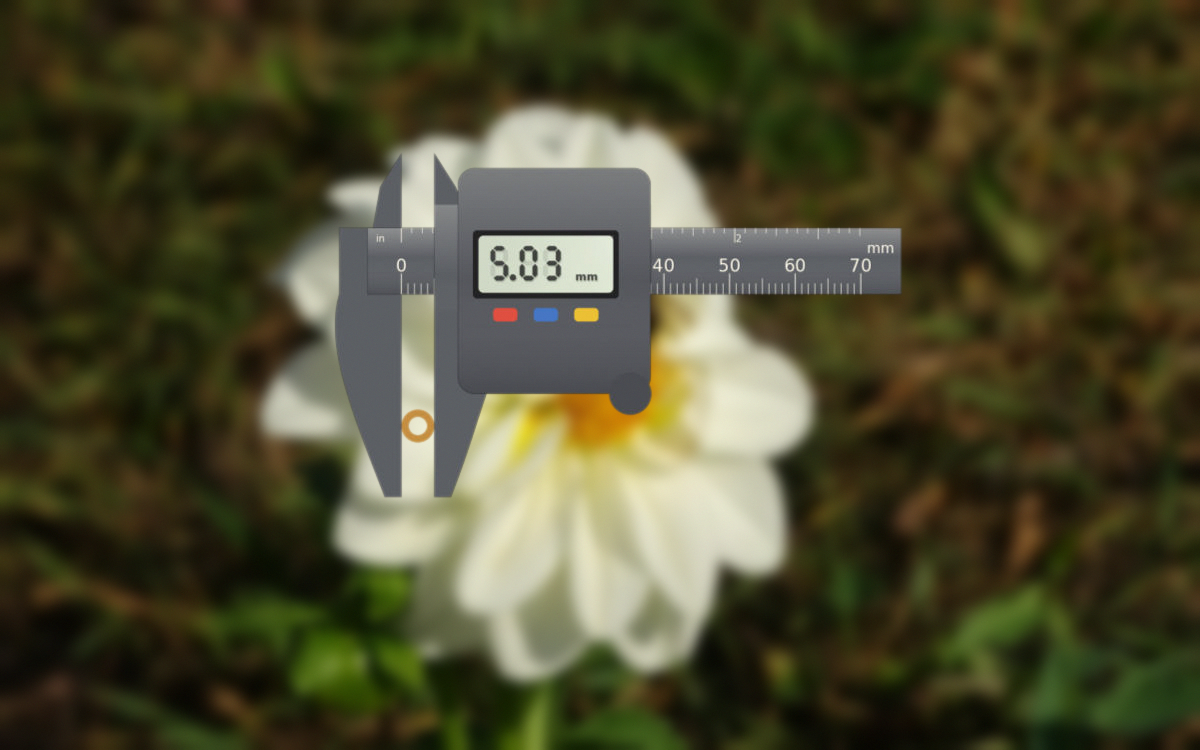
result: 5.03,mm
